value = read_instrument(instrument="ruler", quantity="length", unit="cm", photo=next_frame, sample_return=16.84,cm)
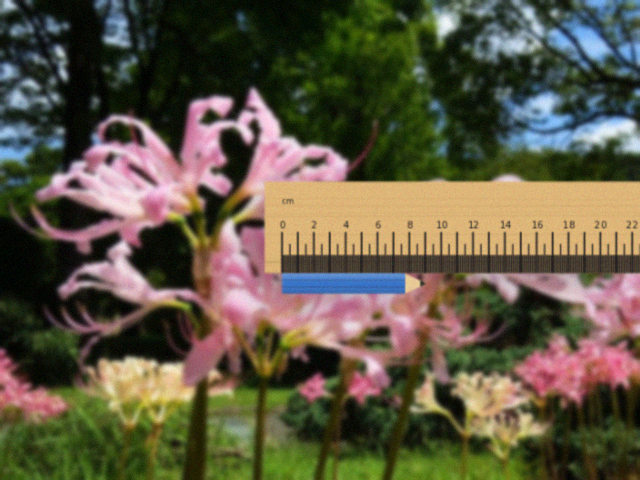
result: 9,cm
